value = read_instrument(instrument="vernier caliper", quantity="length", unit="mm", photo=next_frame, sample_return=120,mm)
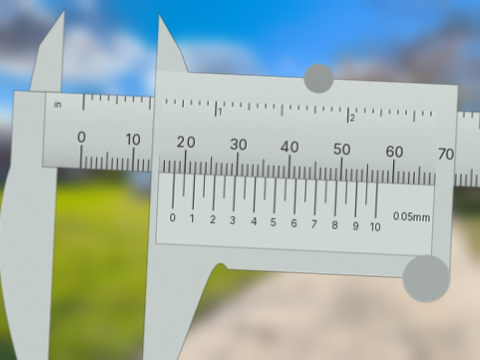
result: 18.0,mm
